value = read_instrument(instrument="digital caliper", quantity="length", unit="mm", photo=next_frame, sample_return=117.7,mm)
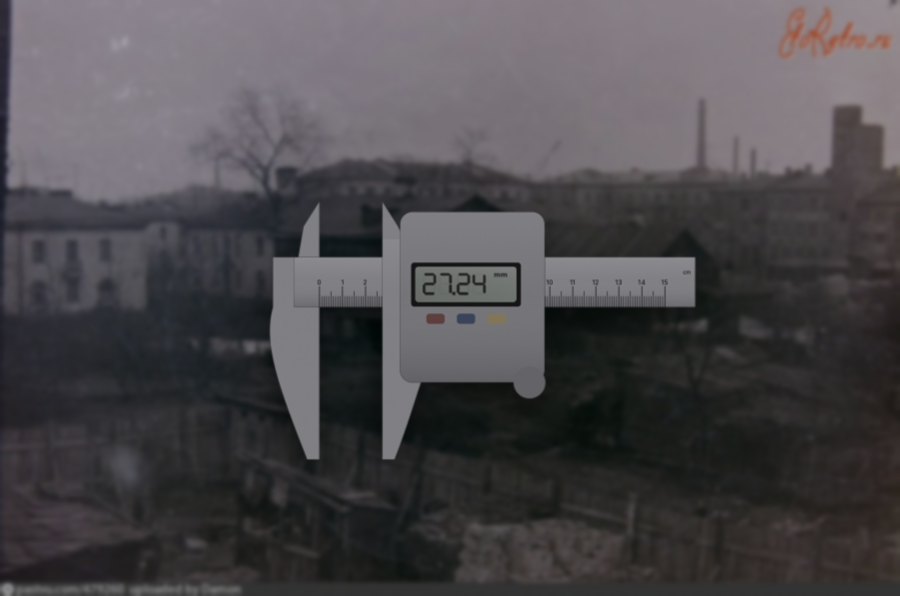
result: 27.24,mm
